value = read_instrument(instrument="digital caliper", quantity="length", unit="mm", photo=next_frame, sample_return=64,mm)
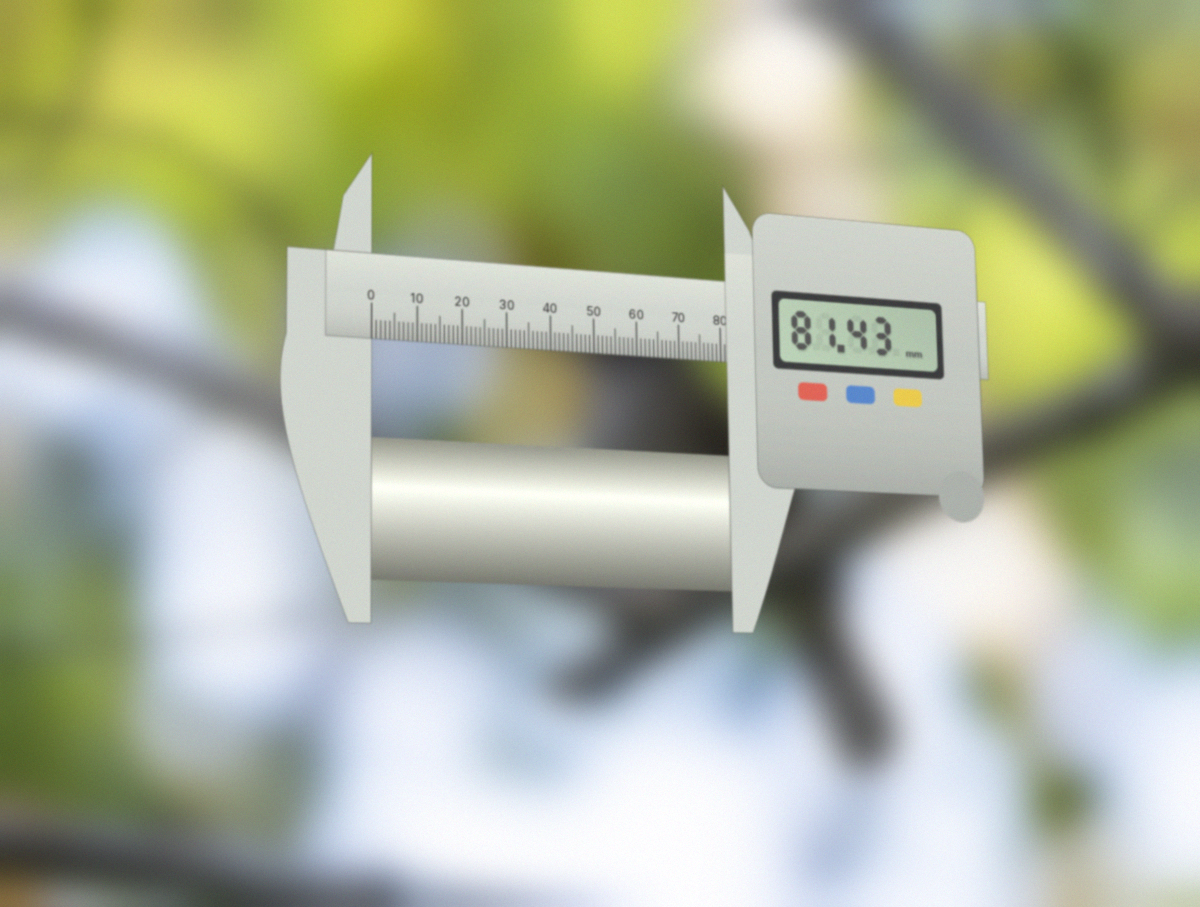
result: 81.43,mm
